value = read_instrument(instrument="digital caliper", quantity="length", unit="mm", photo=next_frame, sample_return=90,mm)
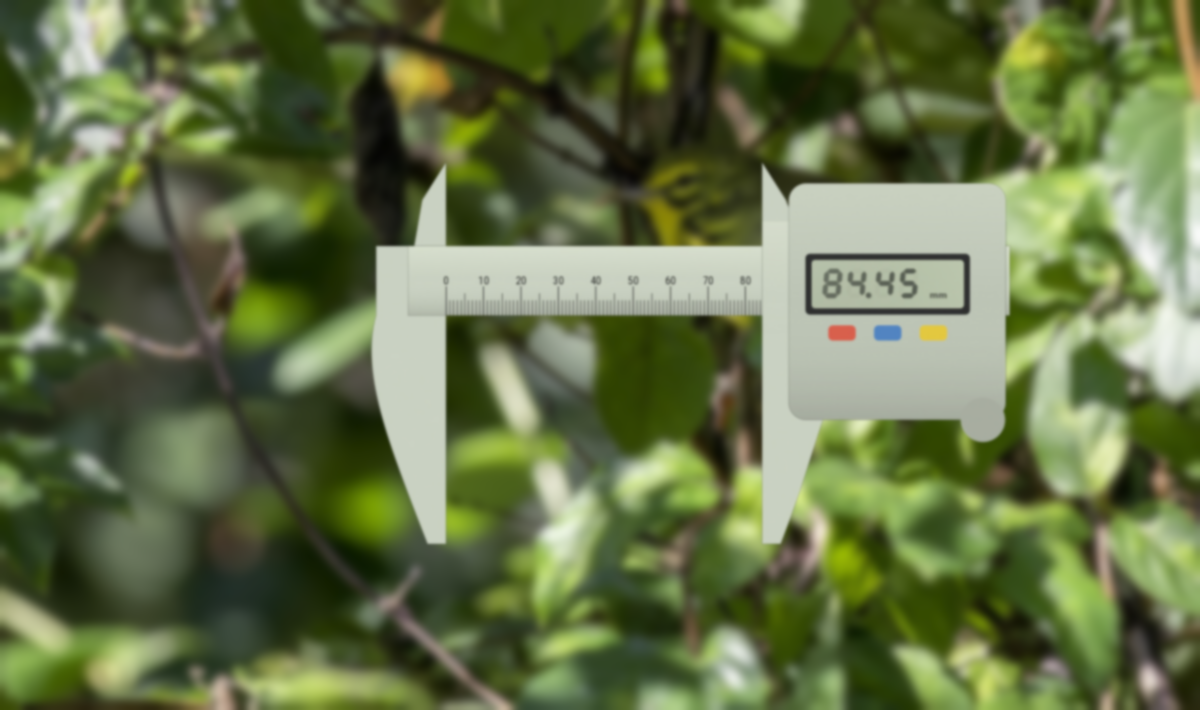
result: 84.45,mm
